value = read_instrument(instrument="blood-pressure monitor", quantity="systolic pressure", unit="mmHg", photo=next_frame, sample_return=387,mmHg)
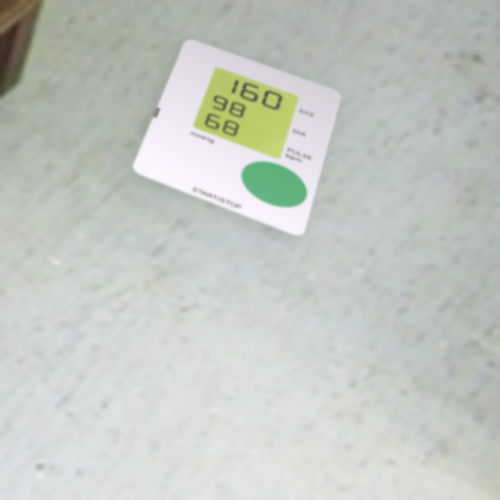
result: 160,mmHg
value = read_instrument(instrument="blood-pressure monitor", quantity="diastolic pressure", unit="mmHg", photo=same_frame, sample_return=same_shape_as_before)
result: 98,mmHg
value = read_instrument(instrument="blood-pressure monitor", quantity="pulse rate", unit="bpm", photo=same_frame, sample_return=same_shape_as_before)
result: 68,bpm
